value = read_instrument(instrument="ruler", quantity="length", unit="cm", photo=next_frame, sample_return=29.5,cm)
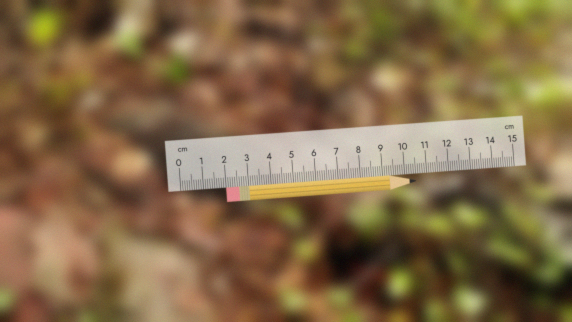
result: 8.5,cm
